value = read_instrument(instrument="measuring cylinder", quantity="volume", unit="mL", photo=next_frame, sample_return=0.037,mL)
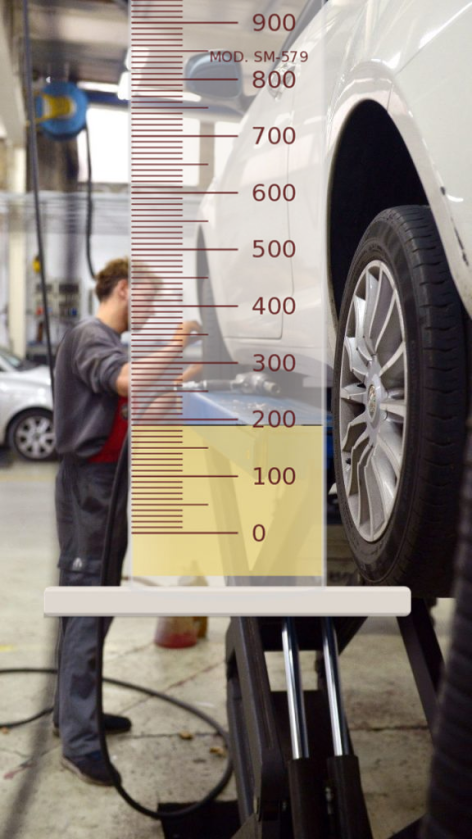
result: 190,mL
